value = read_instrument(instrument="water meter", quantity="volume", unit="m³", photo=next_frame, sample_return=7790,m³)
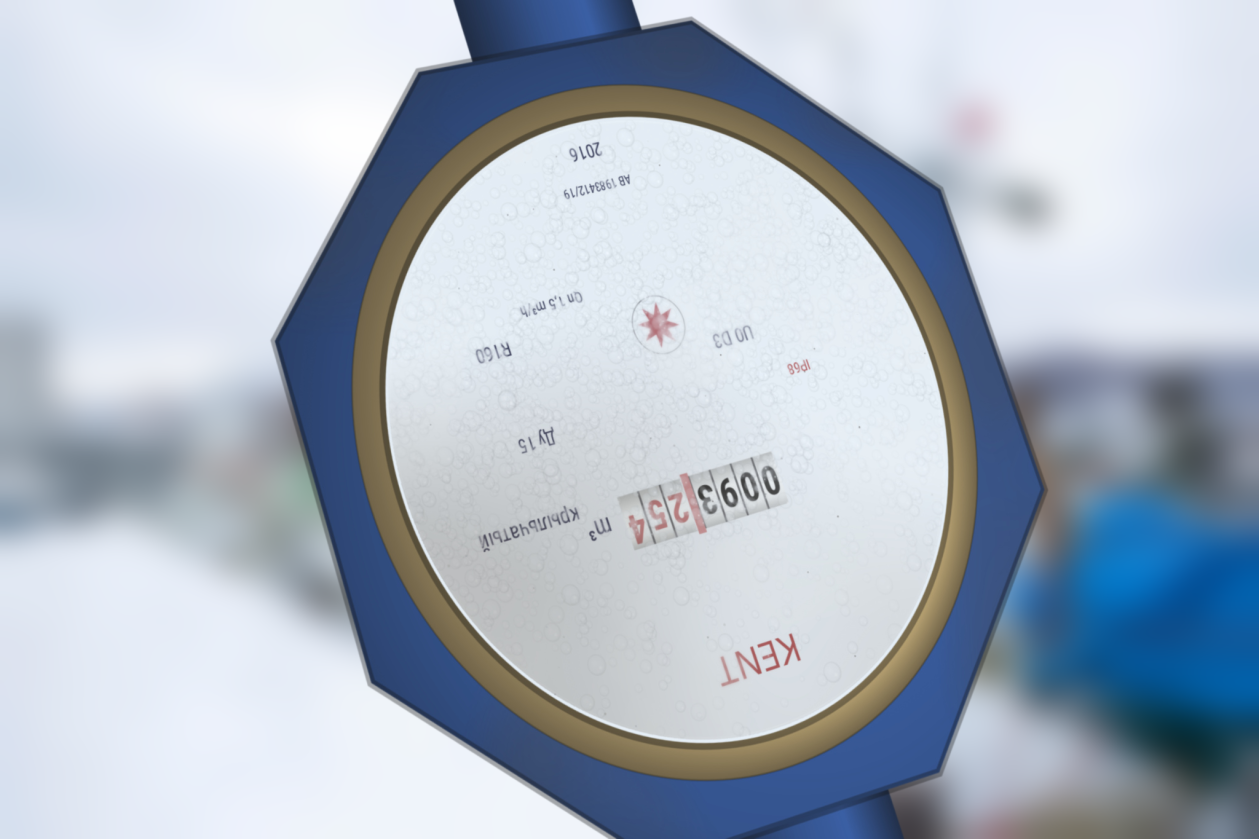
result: 93.254,m³
